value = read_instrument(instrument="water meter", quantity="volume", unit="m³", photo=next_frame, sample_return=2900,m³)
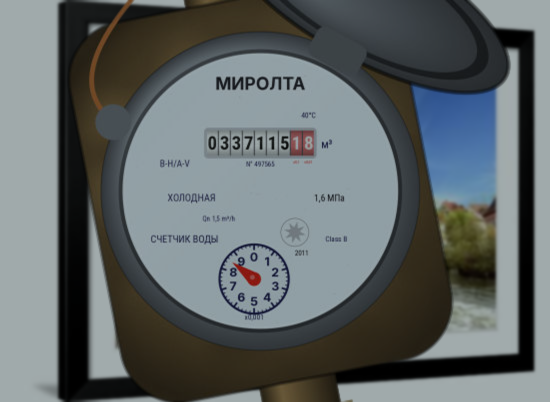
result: 337115.188,m³
